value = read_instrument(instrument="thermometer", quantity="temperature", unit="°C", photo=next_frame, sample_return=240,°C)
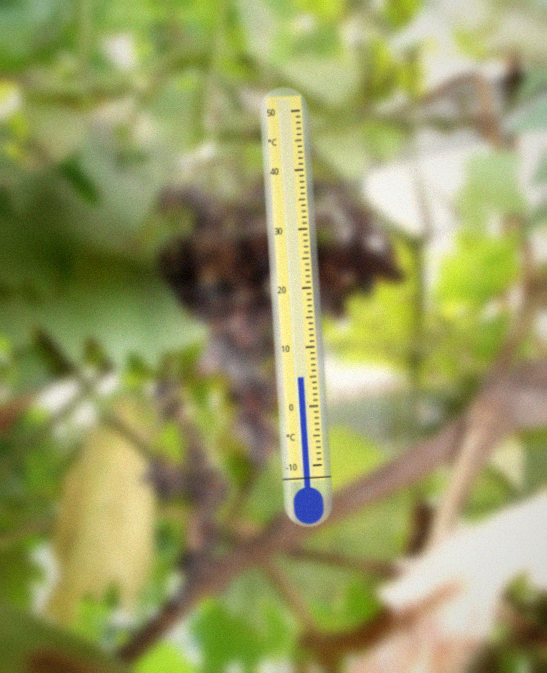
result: 5,°C
